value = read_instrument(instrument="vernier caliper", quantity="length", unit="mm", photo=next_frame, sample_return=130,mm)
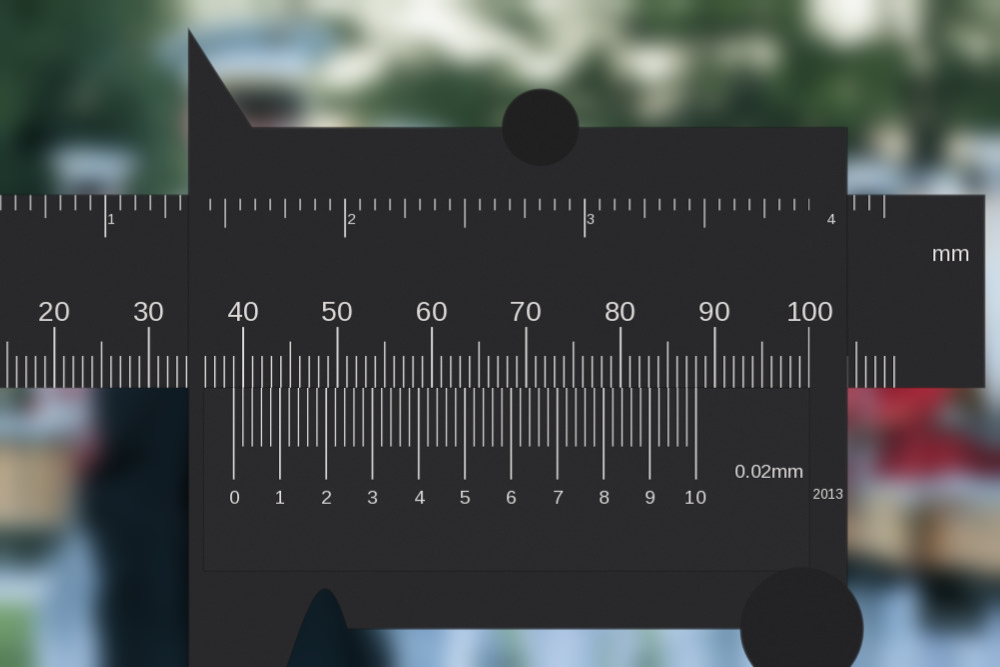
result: 39.0,mm
